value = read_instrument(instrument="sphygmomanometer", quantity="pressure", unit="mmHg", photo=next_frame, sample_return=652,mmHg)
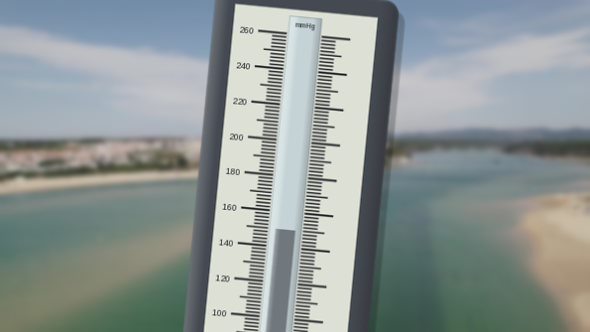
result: 150,mmHg
